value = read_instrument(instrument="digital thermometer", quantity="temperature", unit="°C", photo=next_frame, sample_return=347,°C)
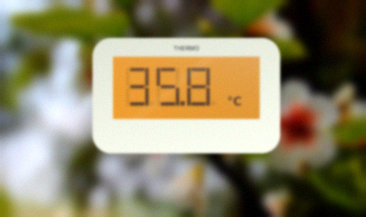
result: 35.8,°C
